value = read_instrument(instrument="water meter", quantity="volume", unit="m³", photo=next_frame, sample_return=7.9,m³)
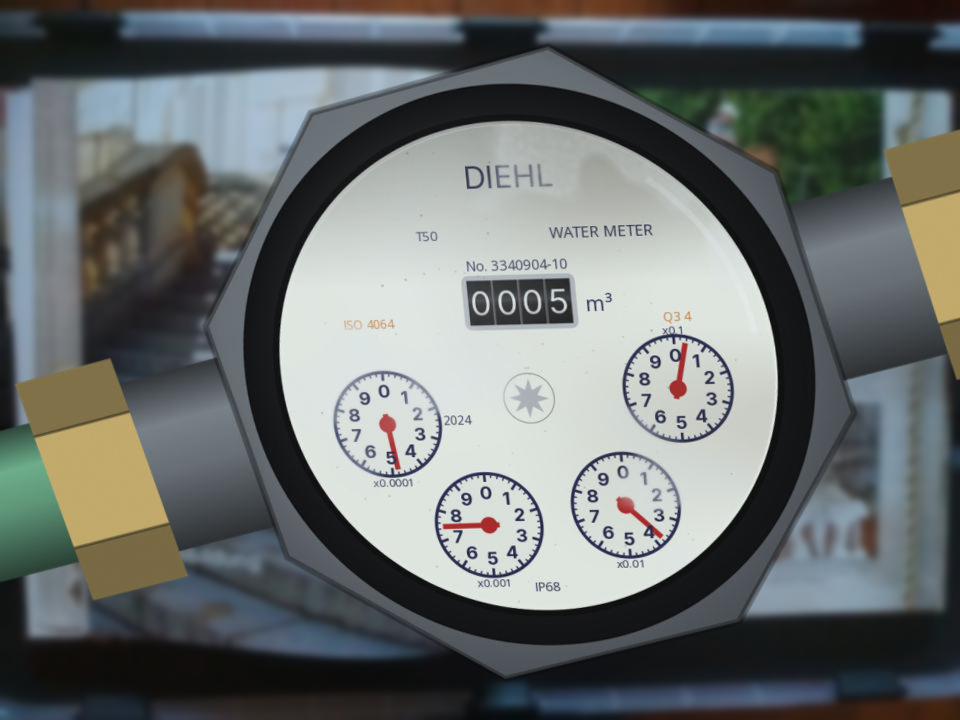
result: 5.0374,m³
